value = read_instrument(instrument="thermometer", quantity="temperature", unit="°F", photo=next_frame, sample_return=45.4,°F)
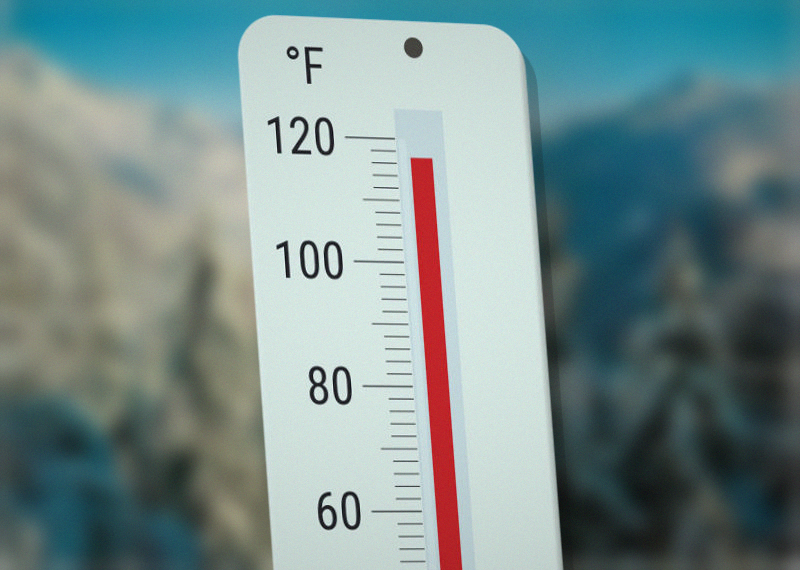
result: 117,°F
